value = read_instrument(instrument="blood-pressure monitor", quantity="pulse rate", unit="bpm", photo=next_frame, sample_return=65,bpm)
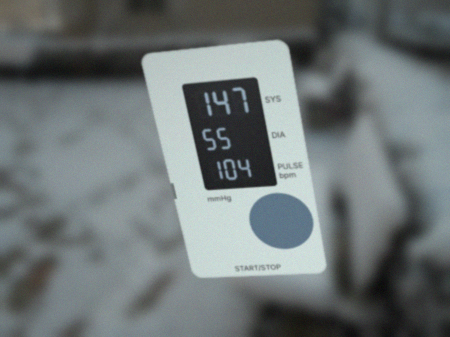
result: 104,bpm
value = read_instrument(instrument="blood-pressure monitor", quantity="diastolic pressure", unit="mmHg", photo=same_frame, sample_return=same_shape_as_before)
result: 55,mmHg
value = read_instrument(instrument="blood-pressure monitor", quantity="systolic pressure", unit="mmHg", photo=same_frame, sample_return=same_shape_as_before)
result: 147,mmHg
